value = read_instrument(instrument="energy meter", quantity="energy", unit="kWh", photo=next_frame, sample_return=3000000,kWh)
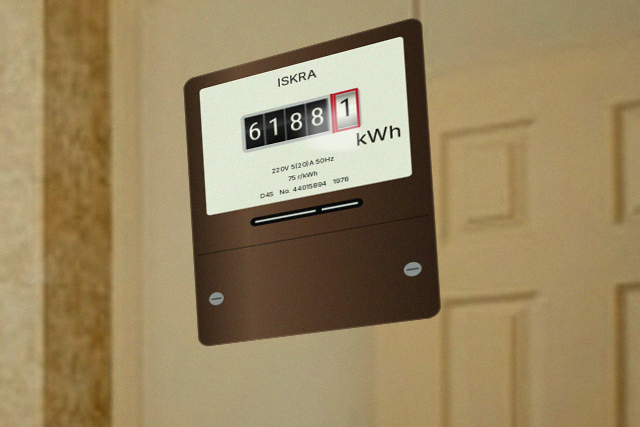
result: 6188.1,kWh
